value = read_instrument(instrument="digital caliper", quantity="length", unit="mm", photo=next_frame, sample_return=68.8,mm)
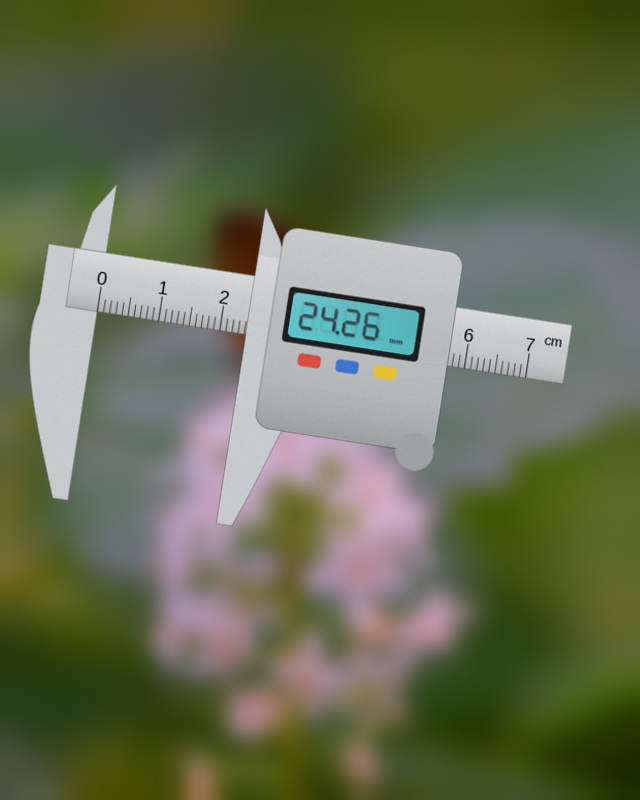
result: 24.26,mm
